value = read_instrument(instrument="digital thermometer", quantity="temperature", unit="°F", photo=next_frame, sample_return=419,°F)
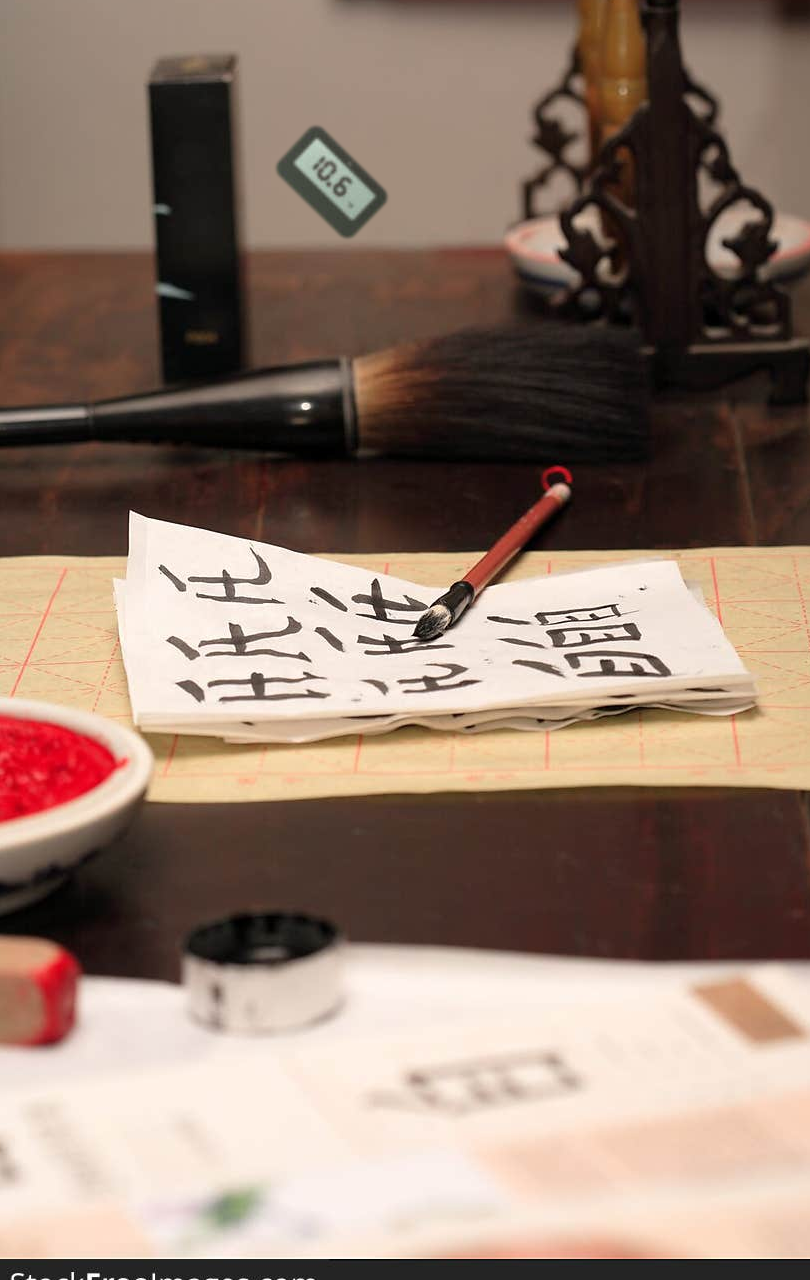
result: 10.6,°F
